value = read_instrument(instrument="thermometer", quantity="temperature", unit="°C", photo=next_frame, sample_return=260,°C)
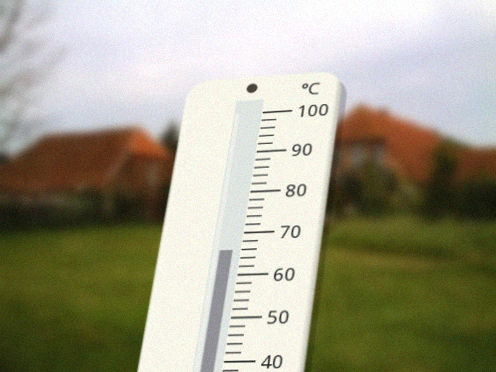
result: 66,°C
